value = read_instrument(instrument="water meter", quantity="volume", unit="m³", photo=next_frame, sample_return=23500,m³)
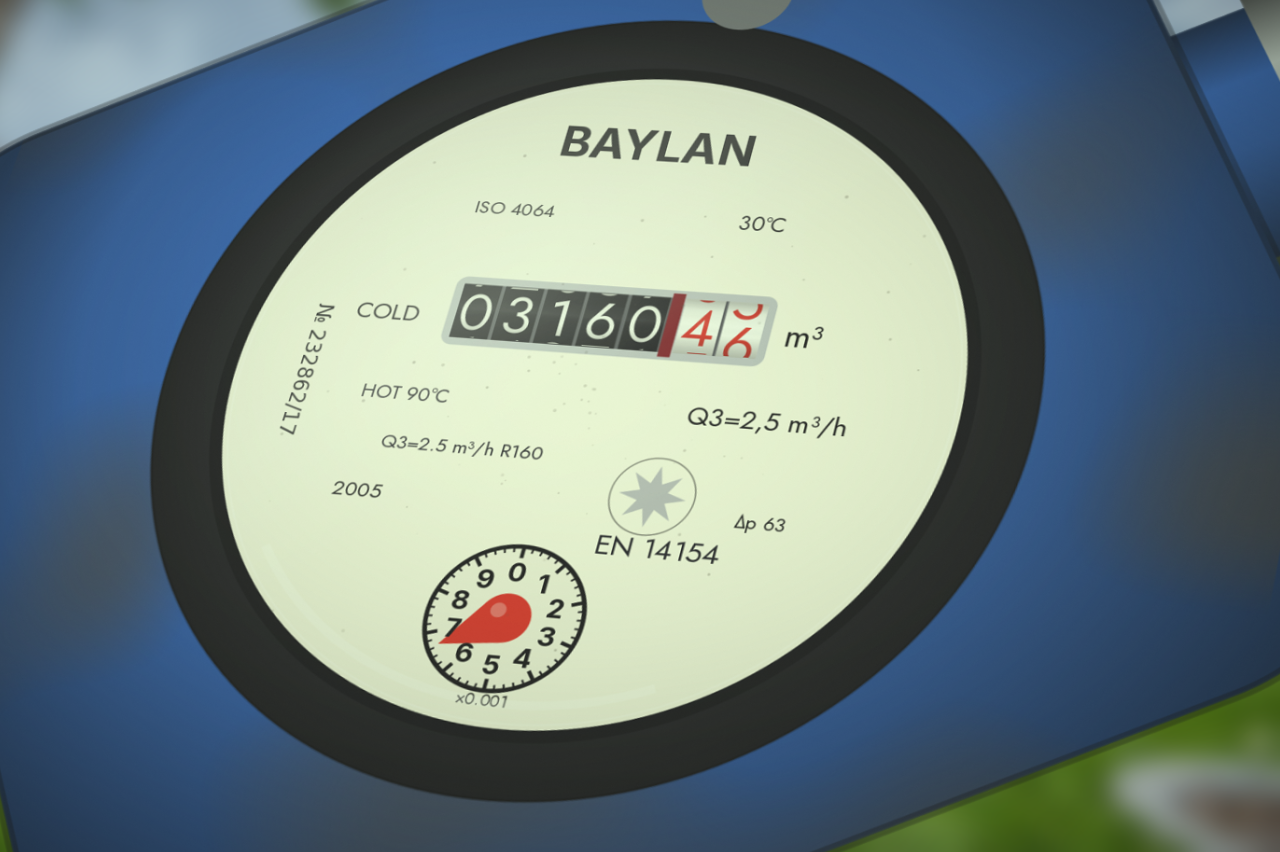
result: 3160.456,m³
